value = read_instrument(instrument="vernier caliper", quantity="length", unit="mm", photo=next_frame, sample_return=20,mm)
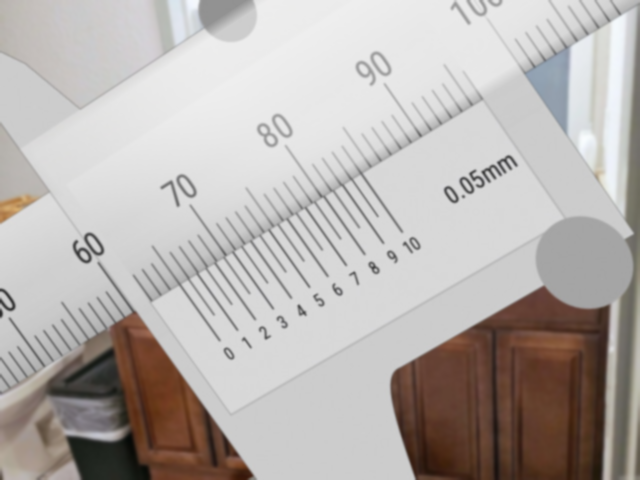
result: 65.0,mm
